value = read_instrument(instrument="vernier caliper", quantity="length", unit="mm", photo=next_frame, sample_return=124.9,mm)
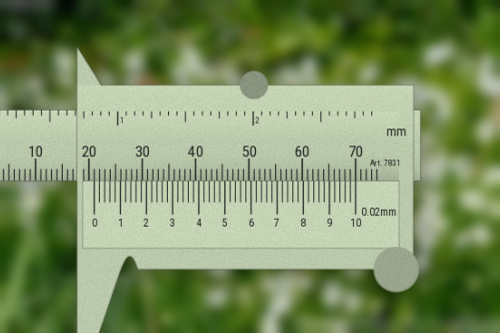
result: 21.0,mm
